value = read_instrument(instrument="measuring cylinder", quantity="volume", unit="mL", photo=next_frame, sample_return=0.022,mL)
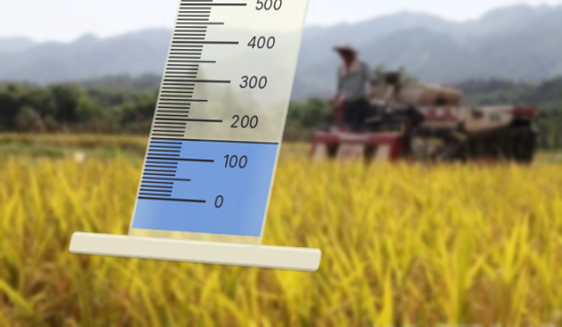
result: 150,mL
